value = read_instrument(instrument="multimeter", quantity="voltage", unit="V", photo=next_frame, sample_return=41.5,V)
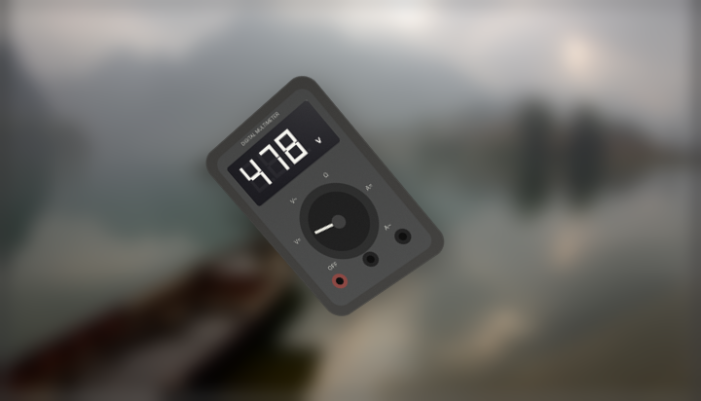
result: 478,V
